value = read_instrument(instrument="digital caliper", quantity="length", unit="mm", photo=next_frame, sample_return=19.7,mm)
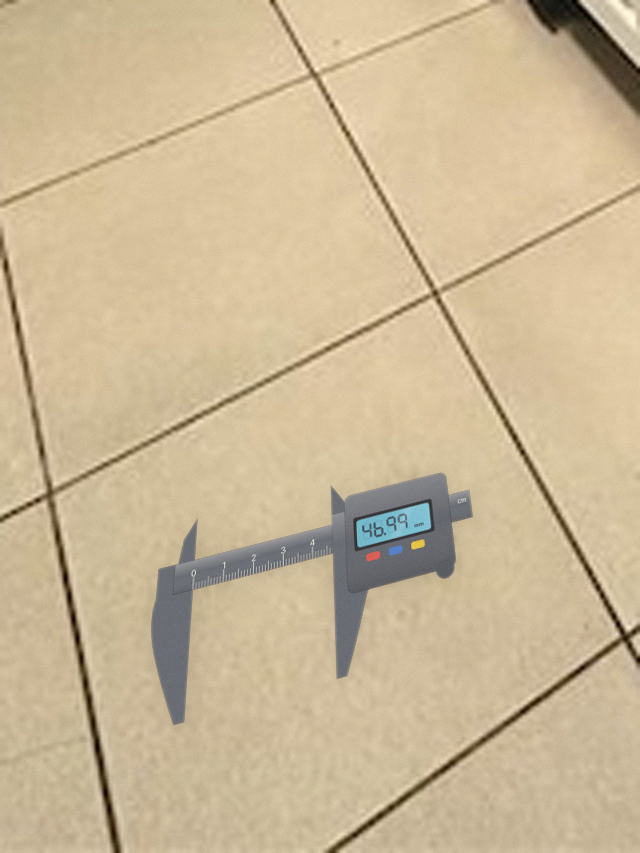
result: 46.99,mm
